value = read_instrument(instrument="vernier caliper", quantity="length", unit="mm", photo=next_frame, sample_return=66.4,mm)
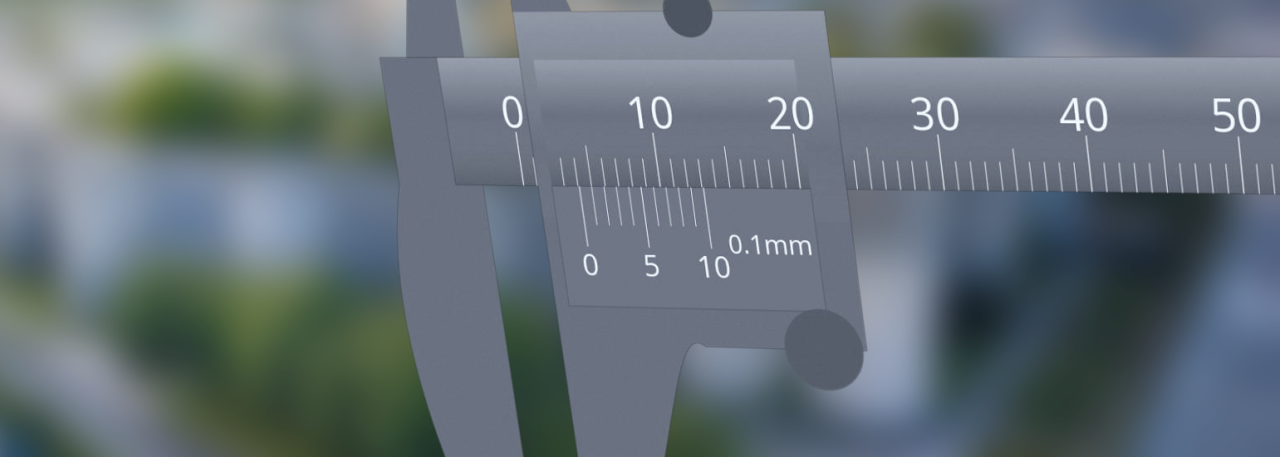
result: 4.1,mm
